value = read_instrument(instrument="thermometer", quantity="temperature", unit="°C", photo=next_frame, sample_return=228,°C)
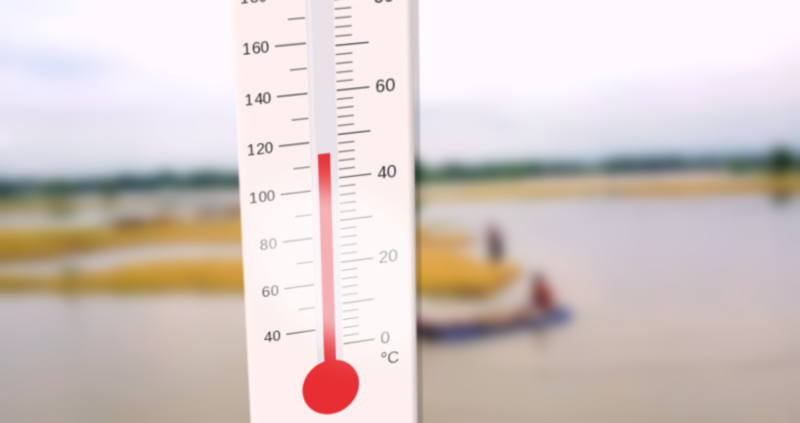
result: 46,°C
